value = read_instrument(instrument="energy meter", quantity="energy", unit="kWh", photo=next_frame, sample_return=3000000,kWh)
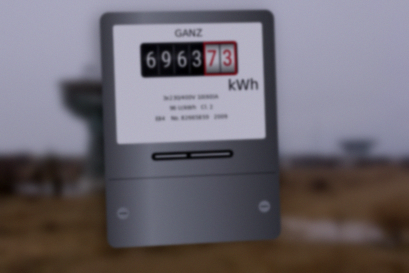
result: 6963.73,kWh
